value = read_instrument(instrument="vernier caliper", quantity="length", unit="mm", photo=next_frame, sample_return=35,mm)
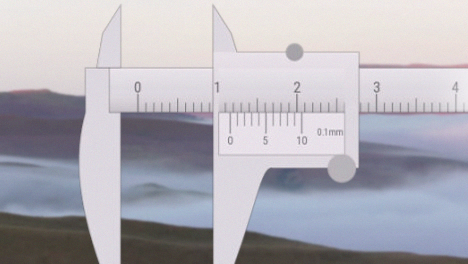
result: 11.6,mm
